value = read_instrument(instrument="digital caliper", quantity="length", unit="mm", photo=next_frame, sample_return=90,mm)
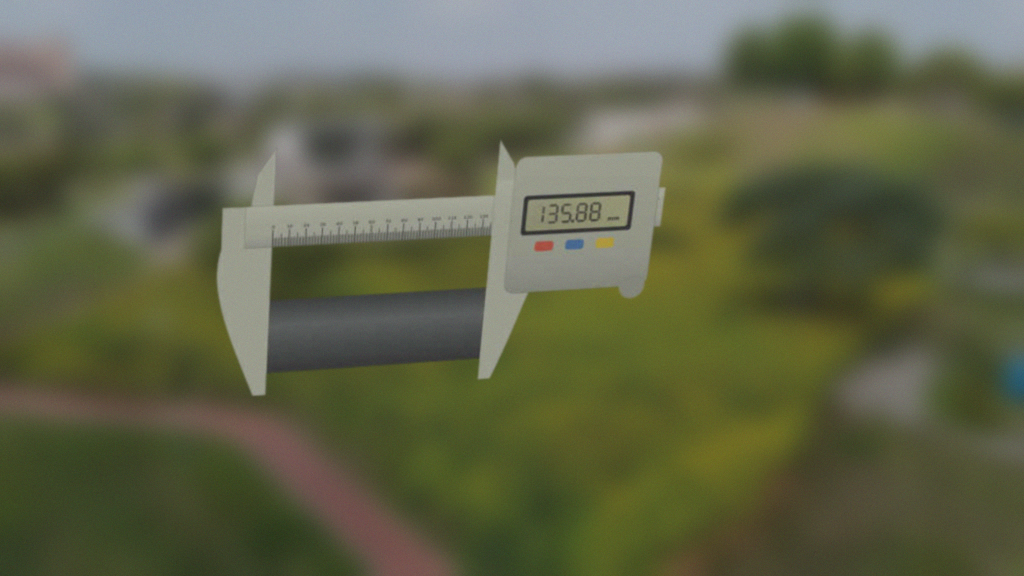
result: 135.88,mm
